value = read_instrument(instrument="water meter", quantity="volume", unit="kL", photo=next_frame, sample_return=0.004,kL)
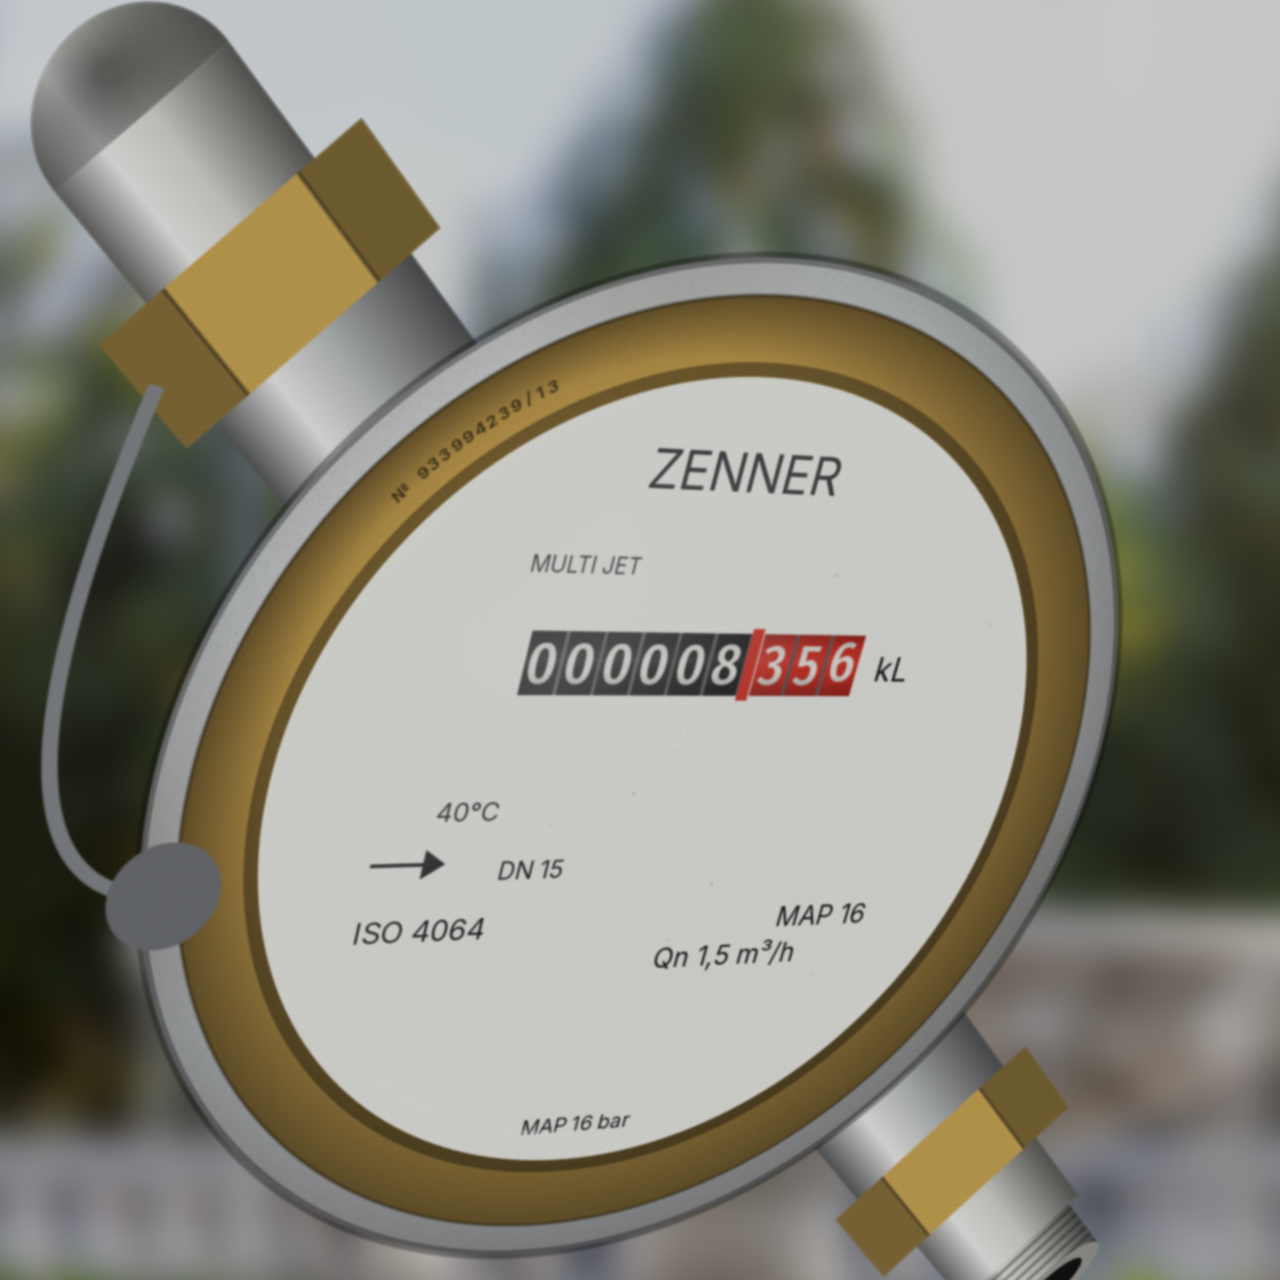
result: 8.356,kL
